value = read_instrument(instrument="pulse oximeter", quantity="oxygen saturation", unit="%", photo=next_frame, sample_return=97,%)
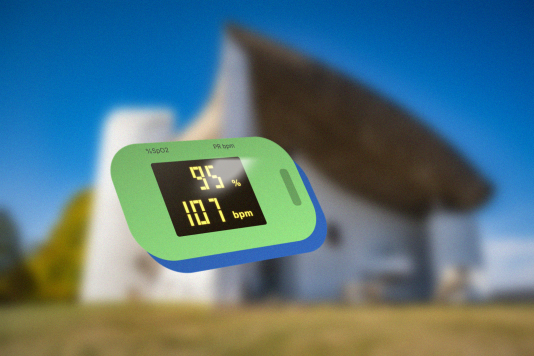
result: 95,%
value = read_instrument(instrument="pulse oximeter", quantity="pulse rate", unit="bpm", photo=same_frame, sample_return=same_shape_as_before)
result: 107,bpm
